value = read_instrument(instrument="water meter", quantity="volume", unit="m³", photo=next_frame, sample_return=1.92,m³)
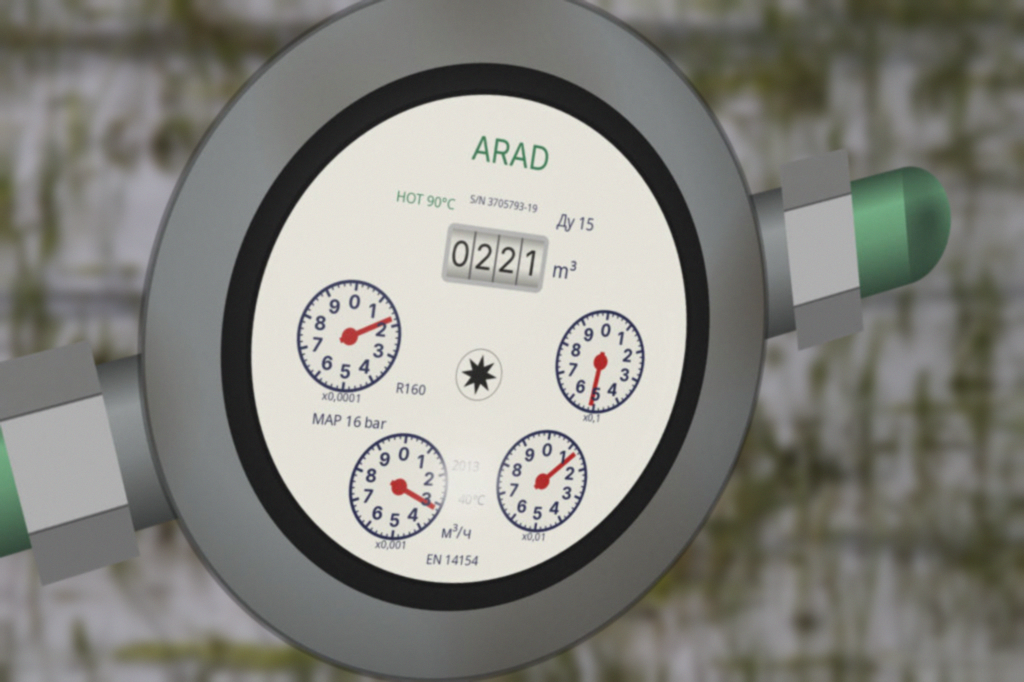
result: 221.5131,m³
